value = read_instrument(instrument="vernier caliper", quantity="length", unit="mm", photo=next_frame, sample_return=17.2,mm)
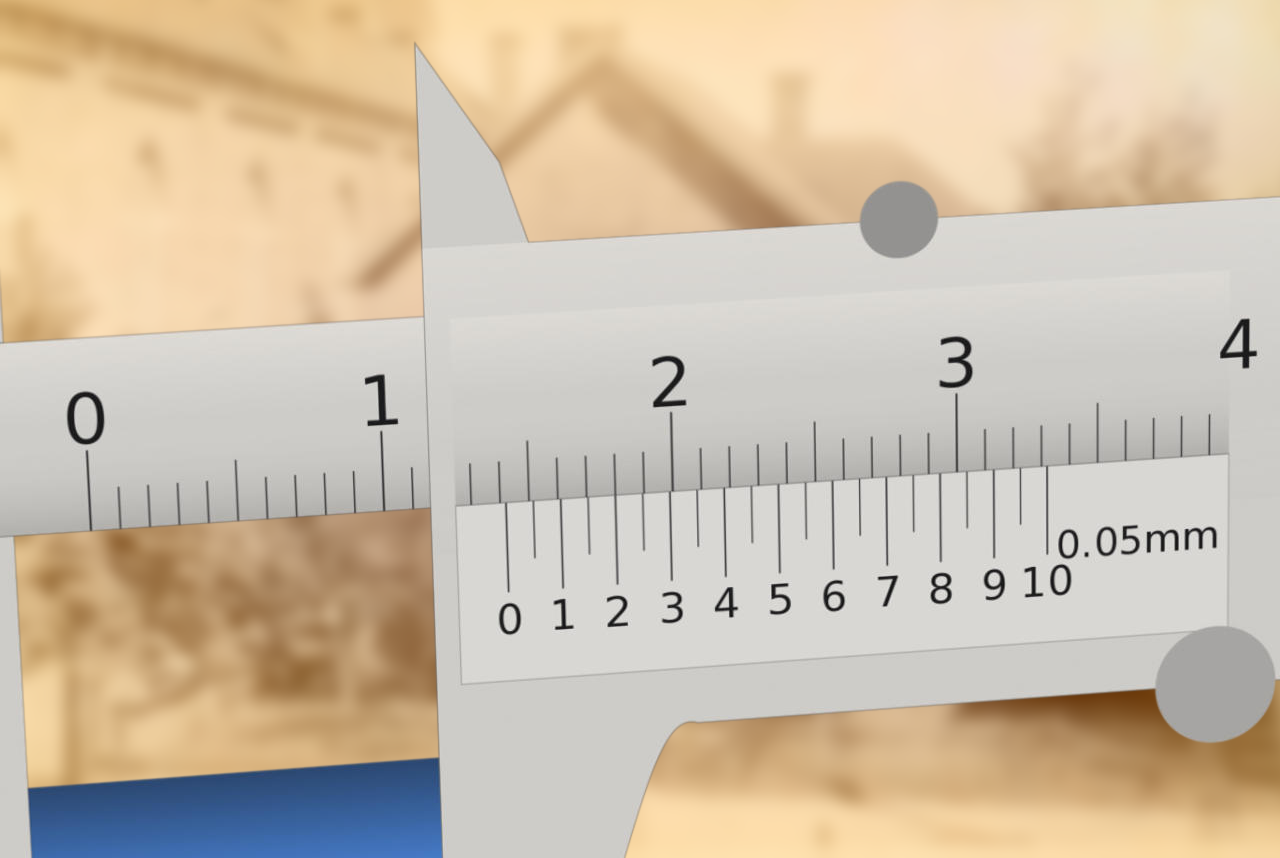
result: 14.20,mm
